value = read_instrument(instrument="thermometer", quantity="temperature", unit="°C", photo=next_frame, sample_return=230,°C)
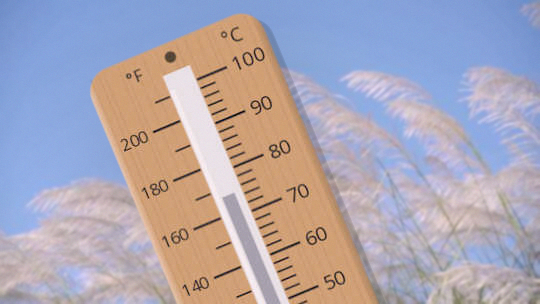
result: 75,°C
